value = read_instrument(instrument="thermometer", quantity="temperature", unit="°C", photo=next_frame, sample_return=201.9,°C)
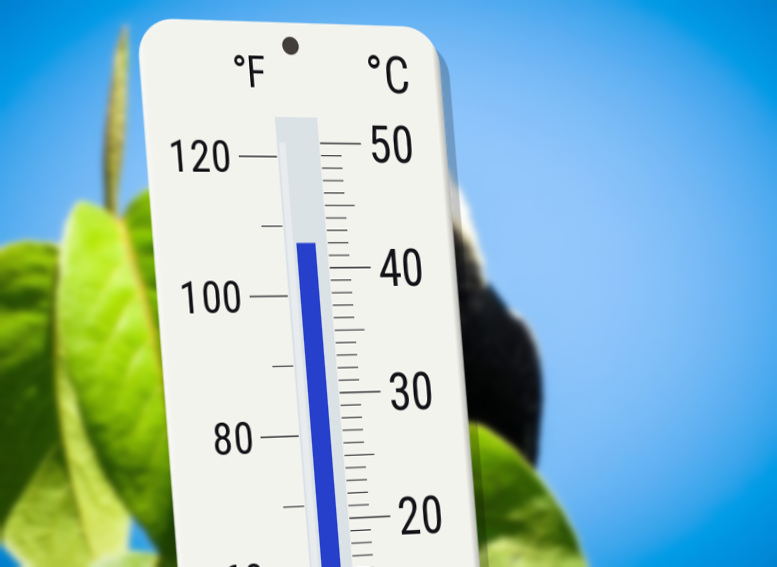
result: 42,°C
